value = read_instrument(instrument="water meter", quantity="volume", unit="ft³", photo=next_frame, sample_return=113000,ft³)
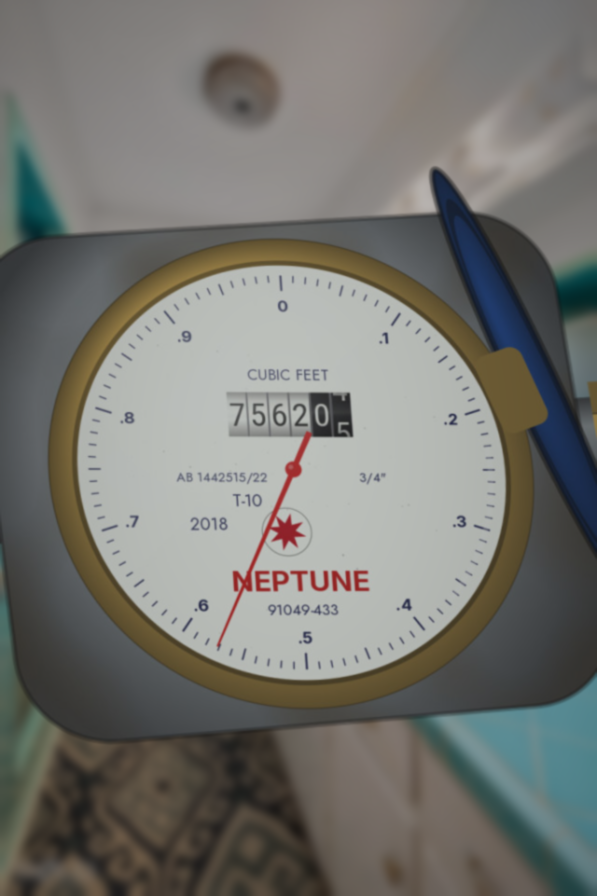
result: 756204.57,ft³
